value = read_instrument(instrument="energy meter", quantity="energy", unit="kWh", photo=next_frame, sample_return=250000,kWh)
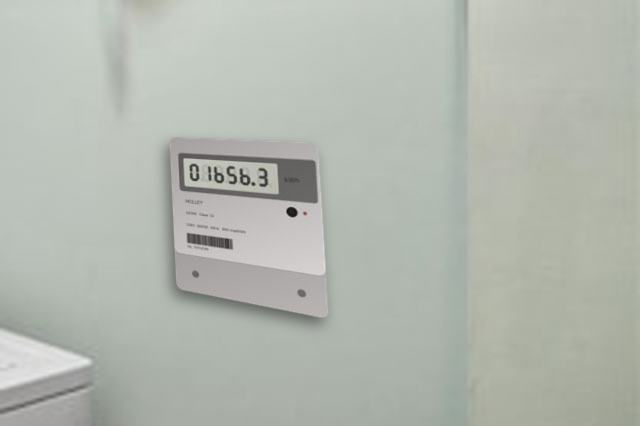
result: 1656.3,kWh
